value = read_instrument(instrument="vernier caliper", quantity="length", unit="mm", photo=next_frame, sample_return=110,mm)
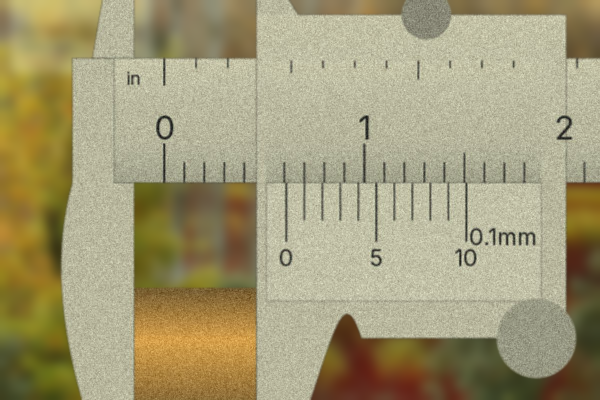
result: 6.1,mm
